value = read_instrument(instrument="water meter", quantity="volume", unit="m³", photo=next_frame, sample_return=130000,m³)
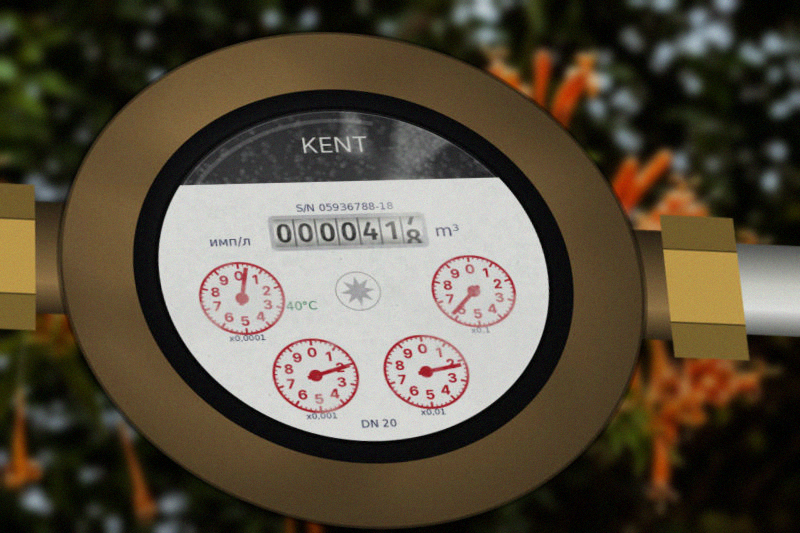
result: 417.6220,m³
